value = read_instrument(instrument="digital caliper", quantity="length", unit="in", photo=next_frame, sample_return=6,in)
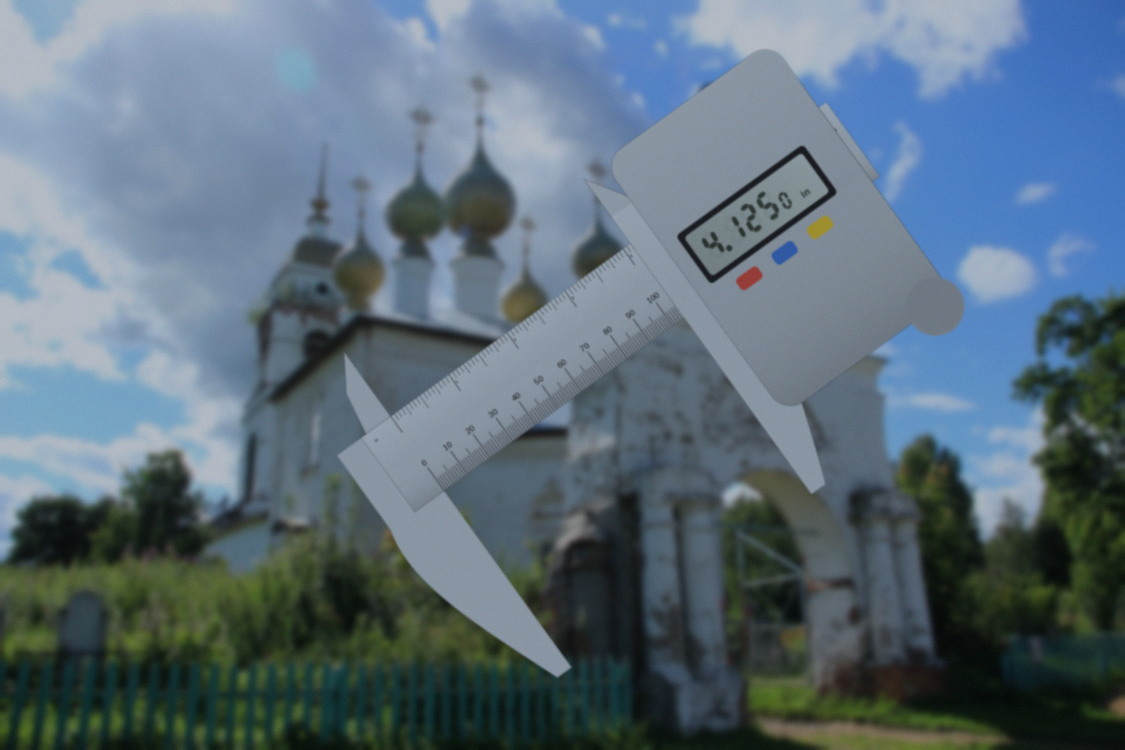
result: 4.1250,in
